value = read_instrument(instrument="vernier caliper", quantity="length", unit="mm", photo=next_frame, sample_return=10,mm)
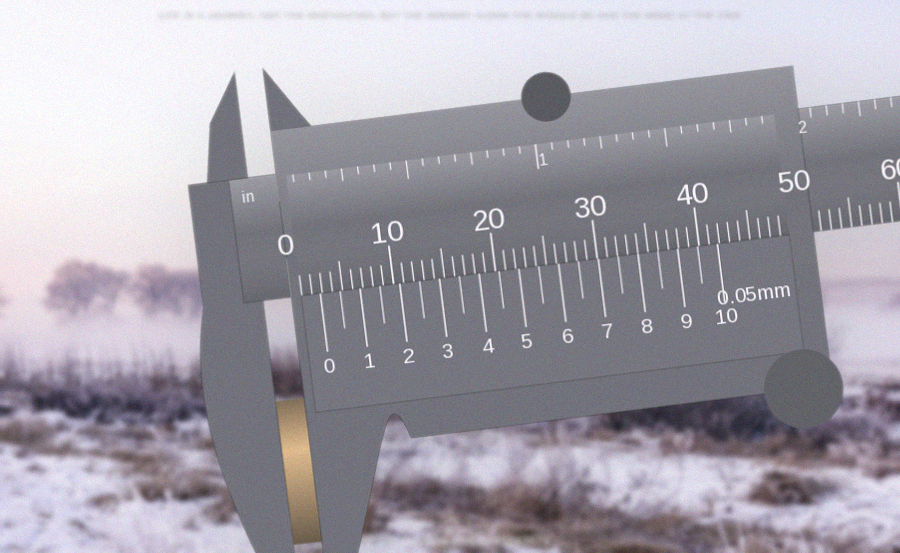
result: 2.8,mm
